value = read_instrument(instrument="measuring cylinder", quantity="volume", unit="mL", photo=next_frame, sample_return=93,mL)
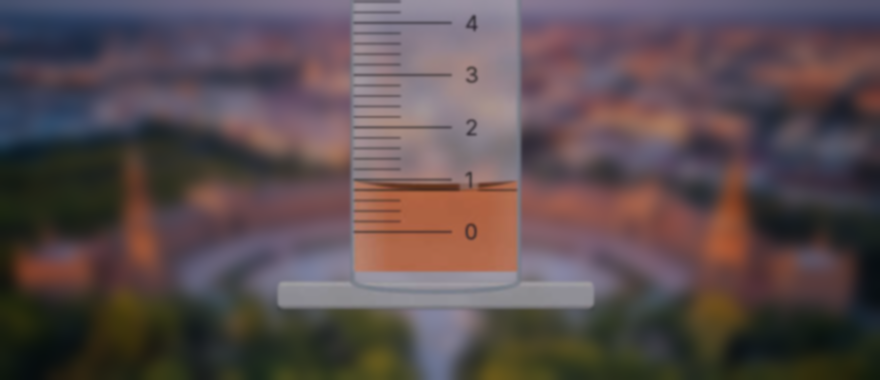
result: 0.8,mL
